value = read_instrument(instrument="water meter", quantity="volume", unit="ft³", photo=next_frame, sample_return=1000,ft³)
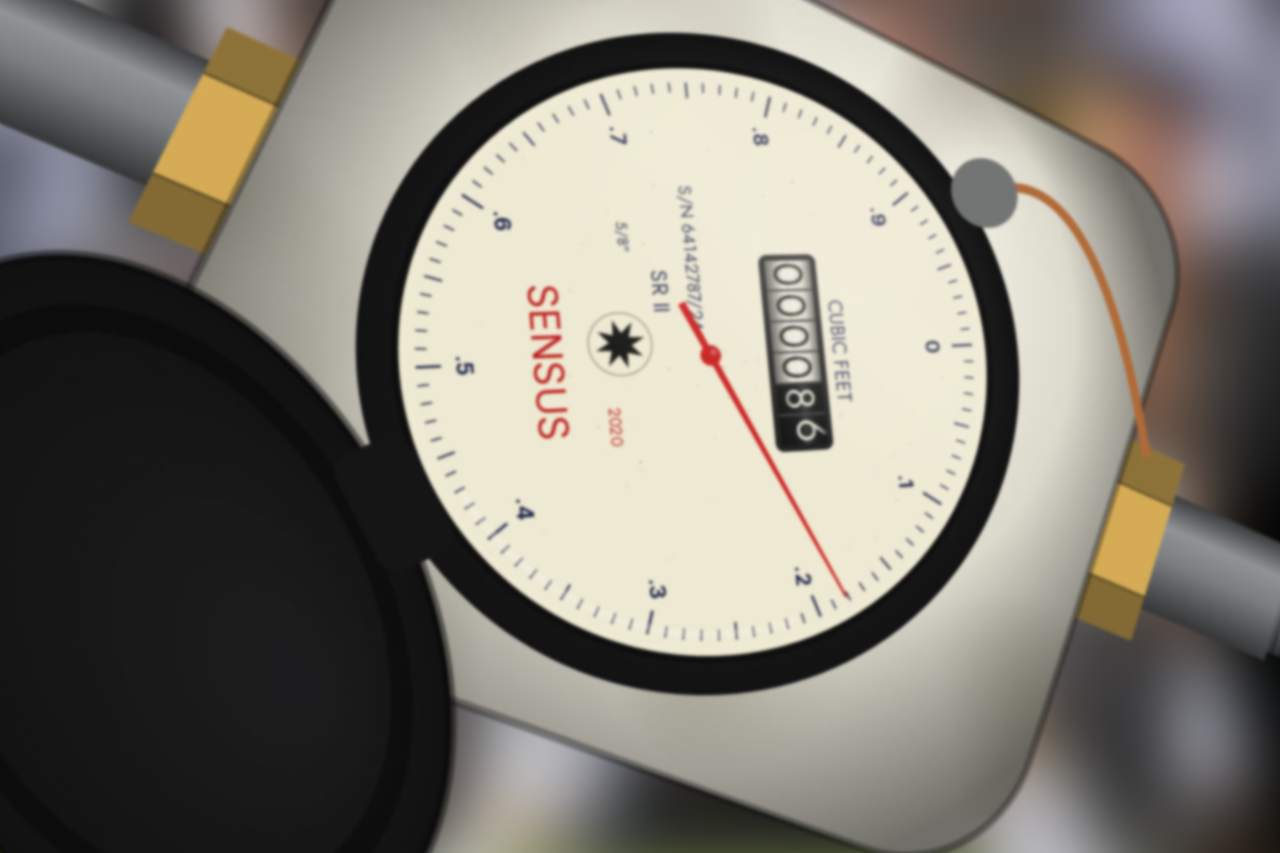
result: 86.18,ft³
